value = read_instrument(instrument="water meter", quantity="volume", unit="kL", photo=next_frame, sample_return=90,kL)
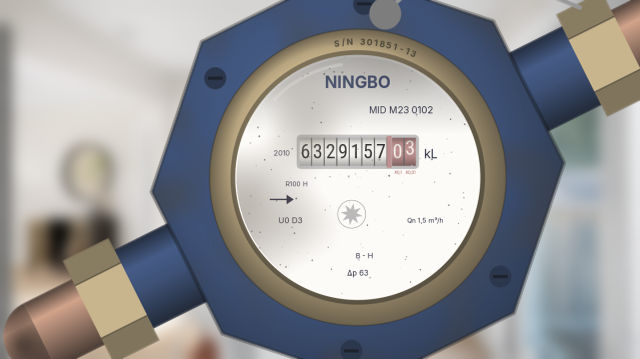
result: 6329157.03,kL
